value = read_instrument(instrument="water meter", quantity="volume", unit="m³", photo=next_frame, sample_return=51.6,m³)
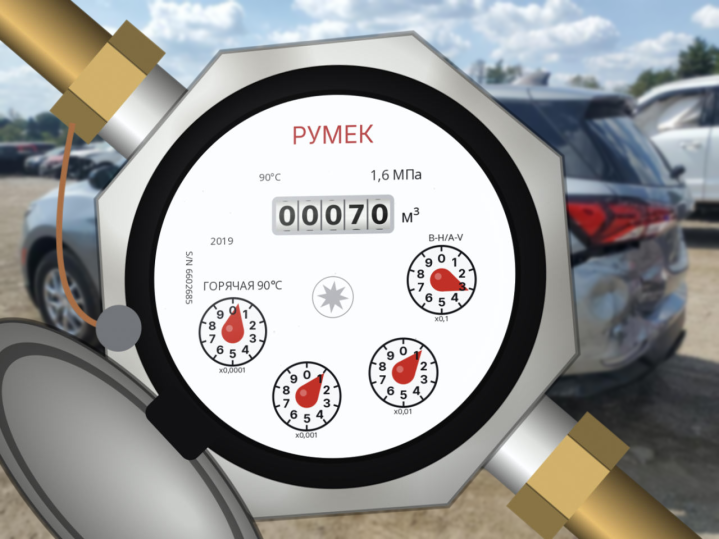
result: 70.3110,m³
